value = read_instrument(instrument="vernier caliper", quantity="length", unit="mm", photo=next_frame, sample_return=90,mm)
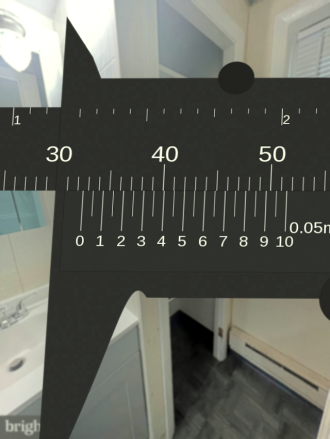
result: 32.5,mm
